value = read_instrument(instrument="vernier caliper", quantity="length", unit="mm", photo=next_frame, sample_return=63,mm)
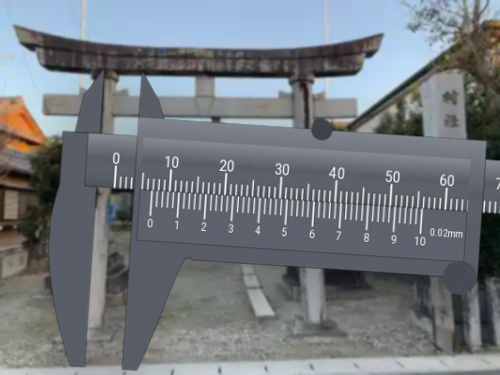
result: 6.8,mm
